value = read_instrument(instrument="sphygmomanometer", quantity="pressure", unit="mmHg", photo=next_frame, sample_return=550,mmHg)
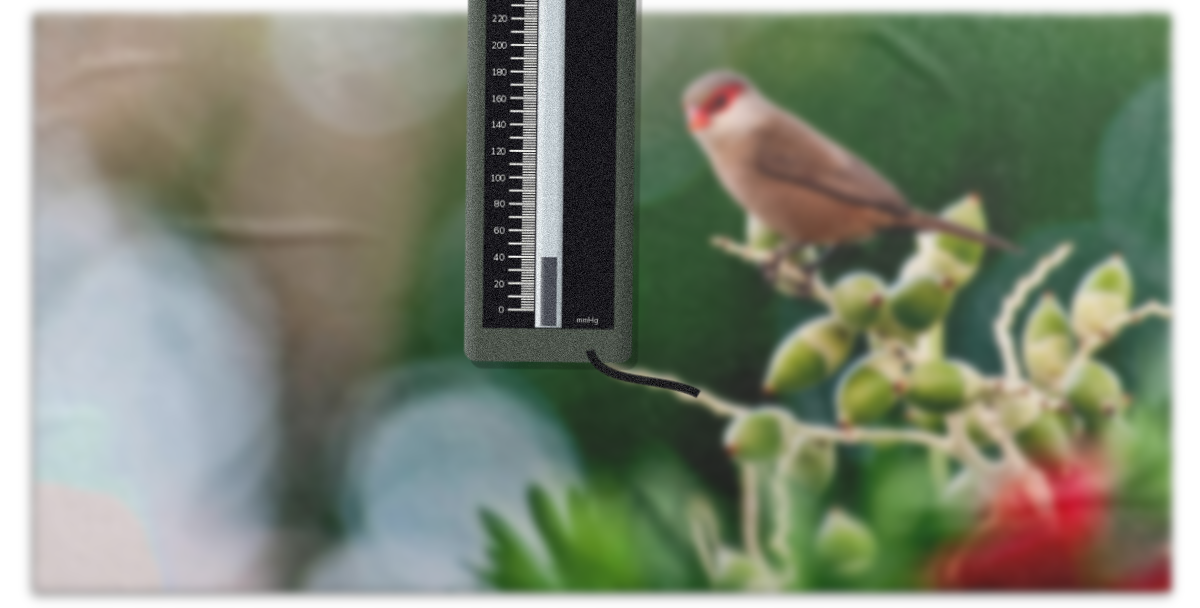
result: 40,mmHg
